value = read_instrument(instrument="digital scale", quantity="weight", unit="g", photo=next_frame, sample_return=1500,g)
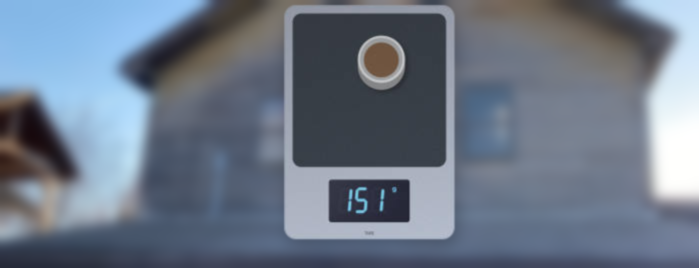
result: 151,g
